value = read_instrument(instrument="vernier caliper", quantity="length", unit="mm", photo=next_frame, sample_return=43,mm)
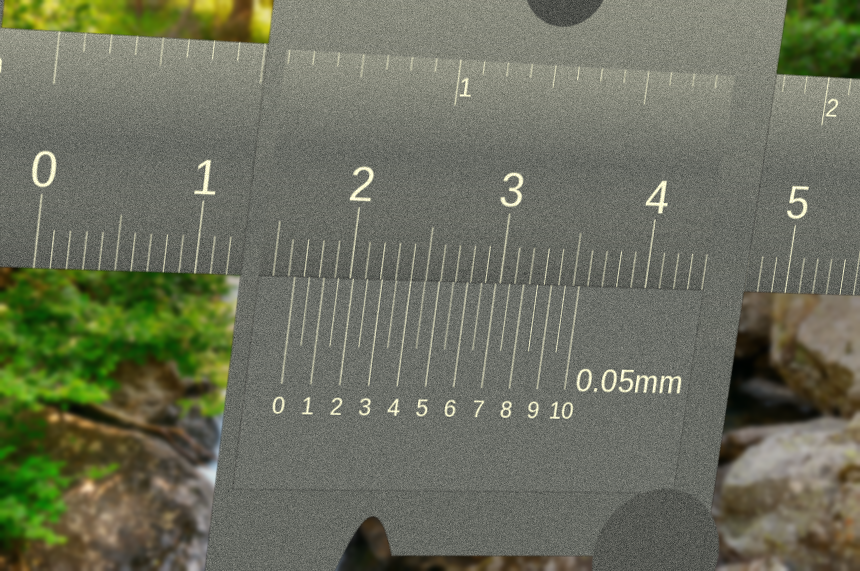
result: 16.4,mm
